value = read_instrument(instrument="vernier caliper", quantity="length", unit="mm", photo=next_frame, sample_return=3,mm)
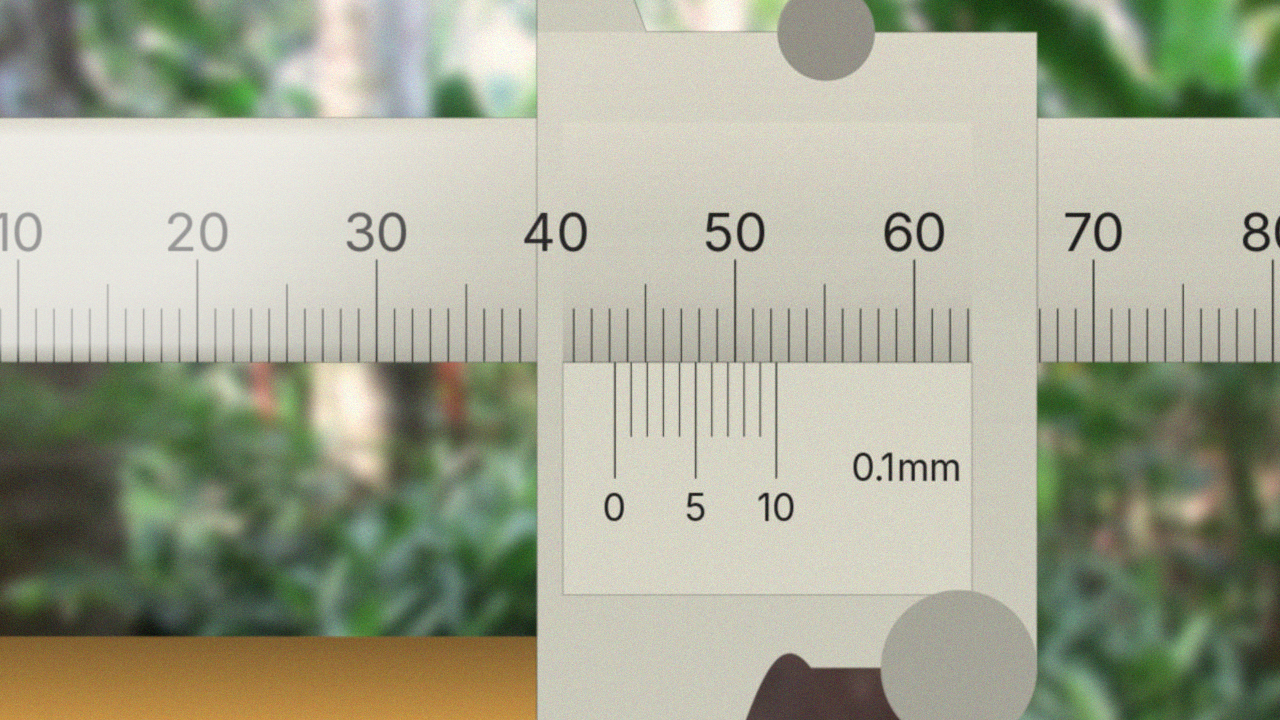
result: 43.3,mm
